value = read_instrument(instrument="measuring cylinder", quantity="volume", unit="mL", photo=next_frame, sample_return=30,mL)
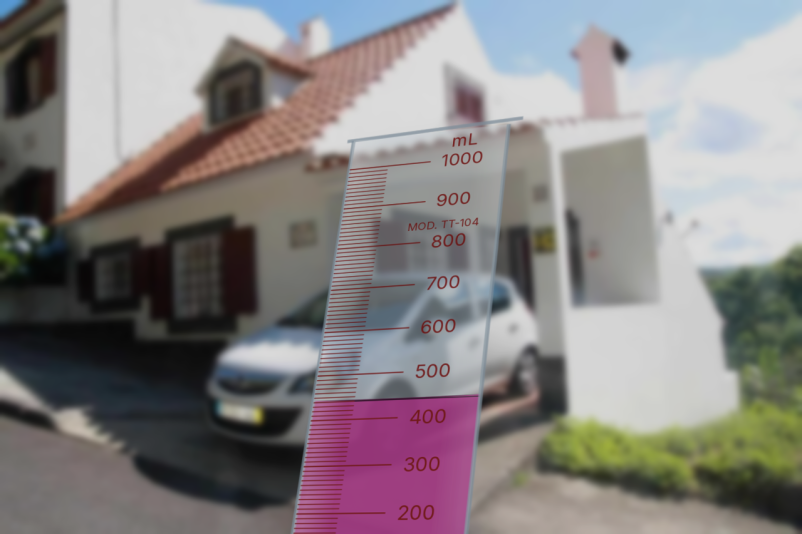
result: 440,mL
